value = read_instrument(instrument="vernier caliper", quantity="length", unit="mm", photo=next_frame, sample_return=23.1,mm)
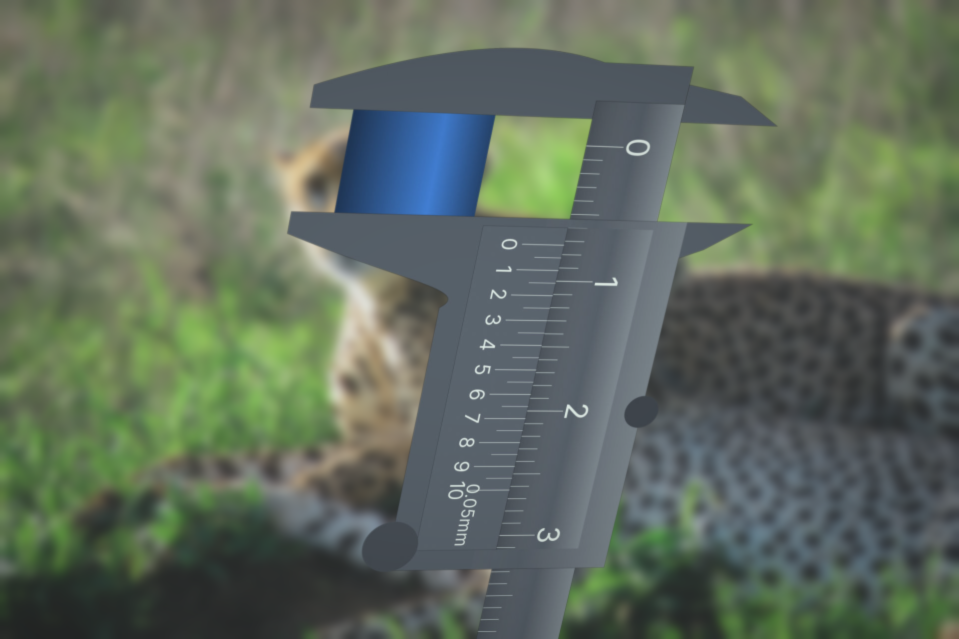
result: 7.3,mm
